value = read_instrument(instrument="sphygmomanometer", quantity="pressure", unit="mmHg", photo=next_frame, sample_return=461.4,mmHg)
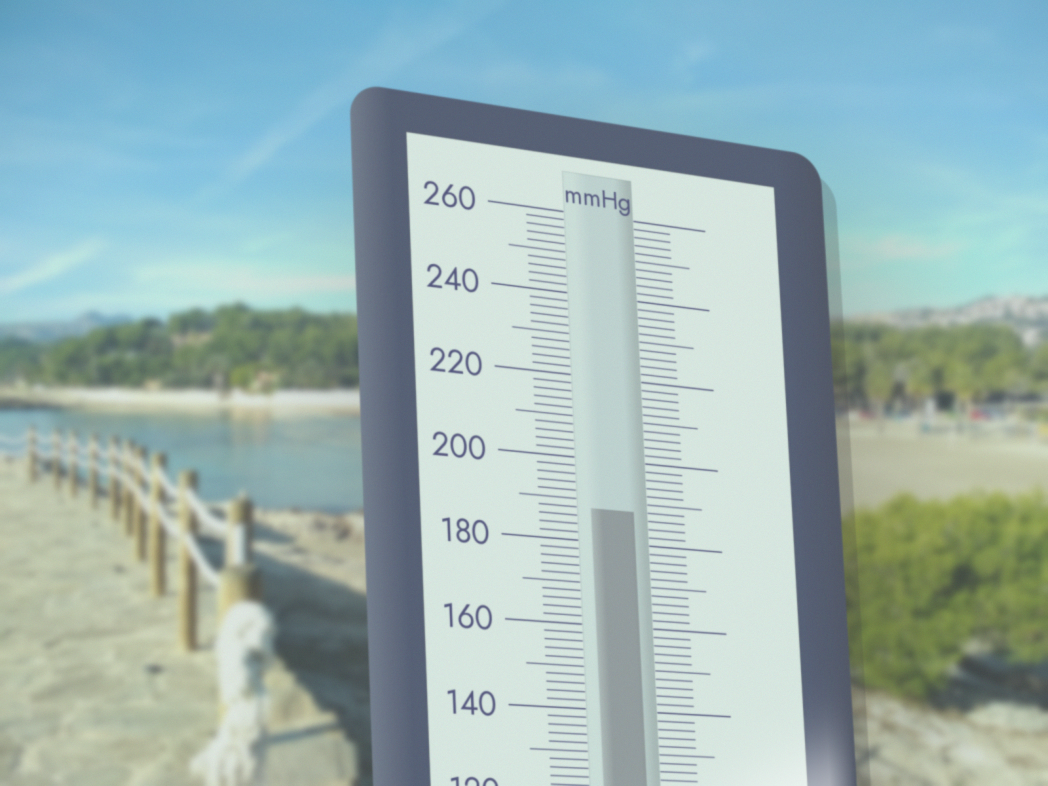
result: 188,mmHg
